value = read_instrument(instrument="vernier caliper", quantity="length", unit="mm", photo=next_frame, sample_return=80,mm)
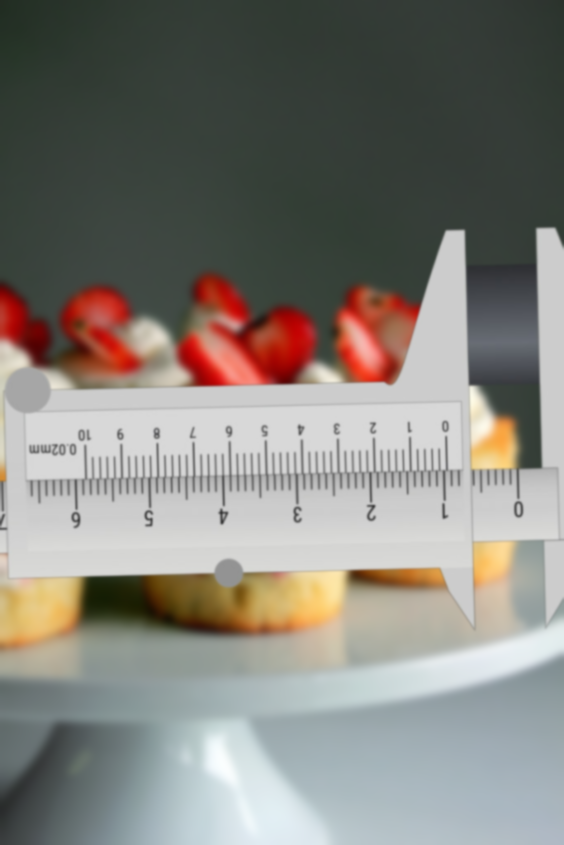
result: 9.6,mm
